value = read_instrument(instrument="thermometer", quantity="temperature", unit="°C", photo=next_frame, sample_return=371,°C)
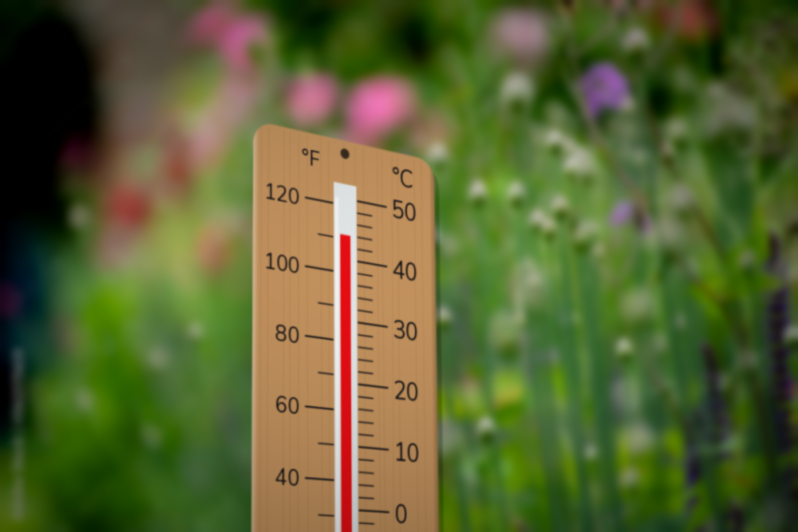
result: 44,°C
